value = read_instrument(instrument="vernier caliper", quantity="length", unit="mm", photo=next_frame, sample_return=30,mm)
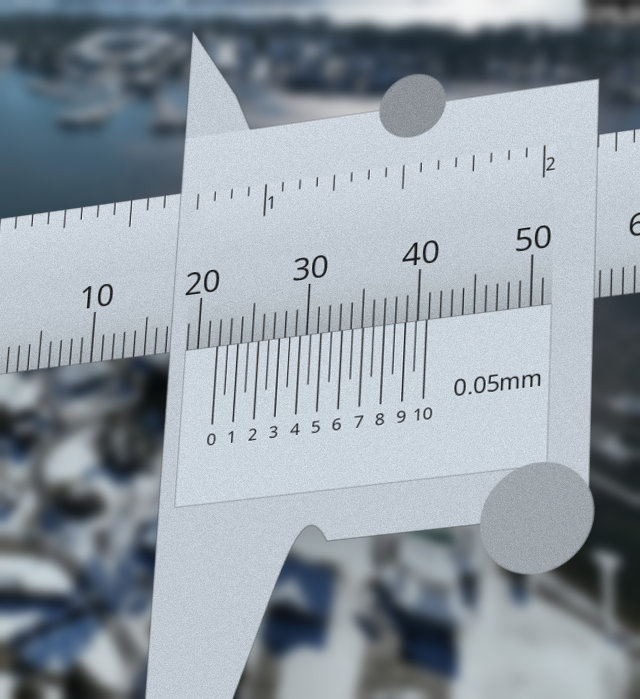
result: 21.8,mm
